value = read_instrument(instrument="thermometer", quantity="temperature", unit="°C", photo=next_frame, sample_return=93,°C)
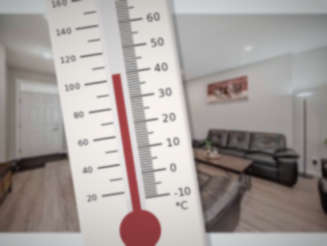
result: 40,°C
